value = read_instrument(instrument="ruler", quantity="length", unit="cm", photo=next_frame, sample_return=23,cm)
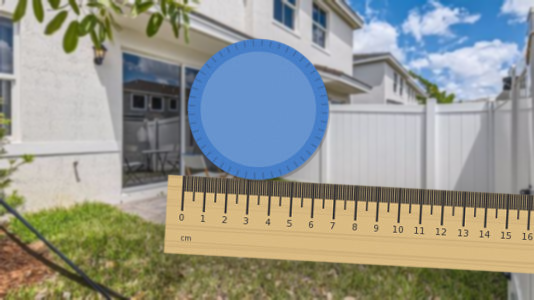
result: 6.5,cm
